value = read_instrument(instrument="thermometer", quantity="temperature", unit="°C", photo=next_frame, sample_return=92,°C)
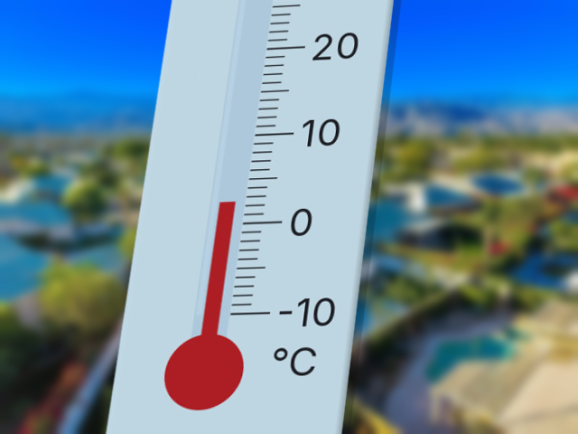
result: 2.5,°C
